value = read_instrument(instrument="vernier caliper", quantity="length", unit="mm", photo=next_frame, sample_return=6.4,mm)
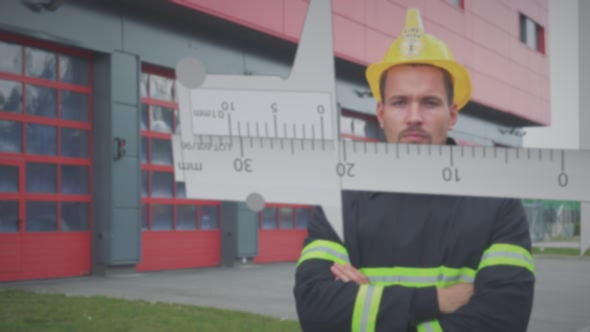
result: 22.0,mm
